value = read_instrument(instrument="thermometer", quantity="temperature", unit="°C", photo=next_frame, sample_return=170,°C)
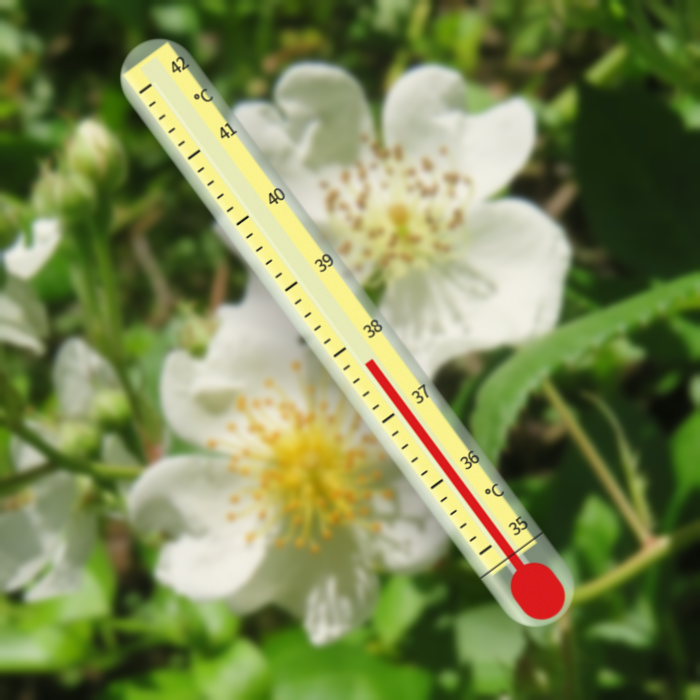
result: 37.7,°C
